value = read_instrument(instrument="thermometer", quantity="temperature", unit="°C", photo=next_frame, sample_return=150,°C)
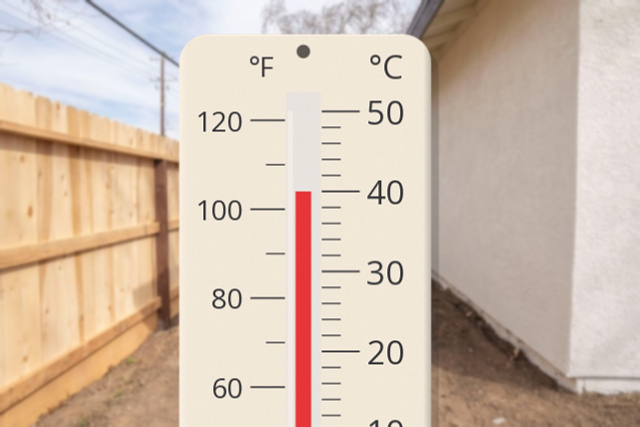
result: 40,°C
